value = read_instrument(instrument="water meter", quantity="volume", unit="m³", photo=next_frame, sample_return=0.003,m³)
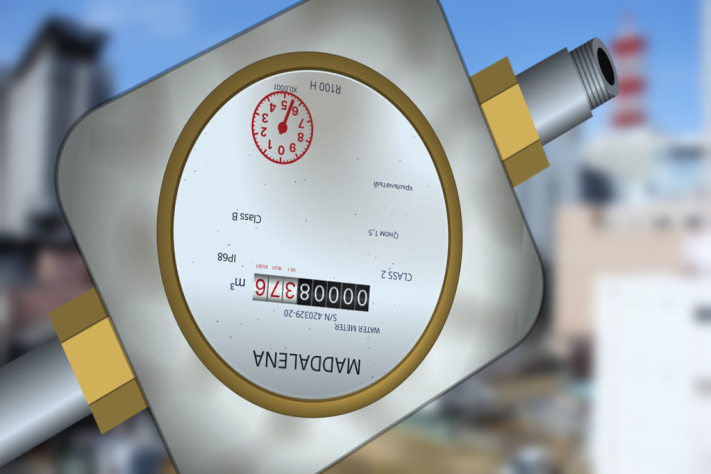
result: 8.3765,m³
